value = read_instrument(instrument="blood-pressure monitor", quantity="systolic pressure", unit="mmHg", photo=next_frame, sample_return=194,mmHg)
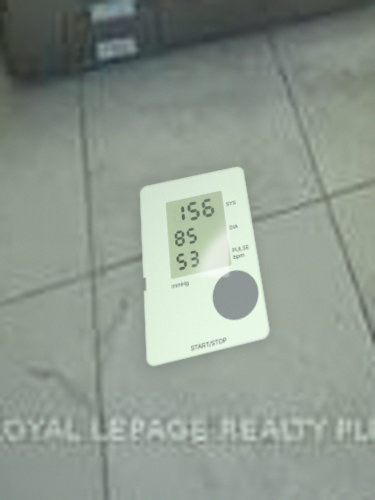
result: 156,mmHg
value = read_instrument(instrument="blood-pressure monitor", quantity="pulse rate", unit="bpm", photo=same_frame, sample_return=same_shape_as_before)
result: 53,bpm
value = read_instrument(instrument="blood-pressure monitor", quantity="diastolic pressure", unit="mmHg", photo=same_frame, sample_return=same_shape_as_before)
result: 85,mmHg
